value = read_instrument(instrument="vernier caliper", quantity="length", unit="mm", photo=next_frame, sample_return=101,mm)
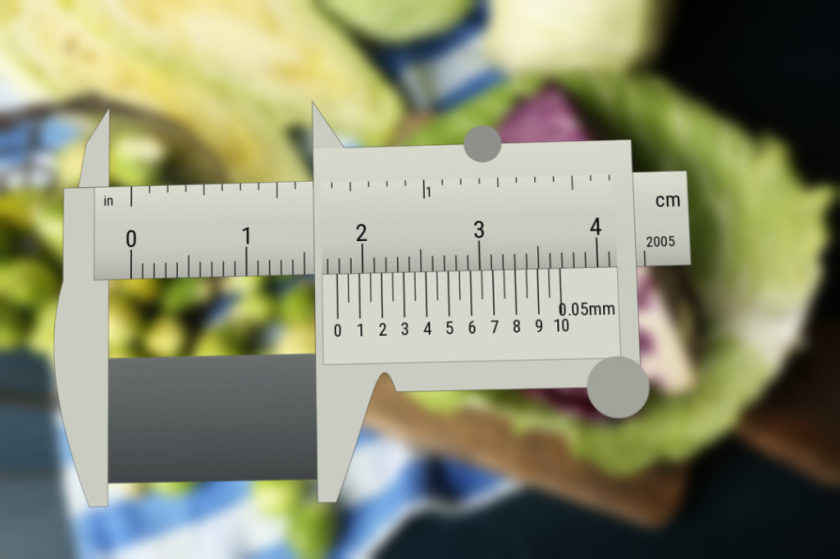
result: 17.8,mm
